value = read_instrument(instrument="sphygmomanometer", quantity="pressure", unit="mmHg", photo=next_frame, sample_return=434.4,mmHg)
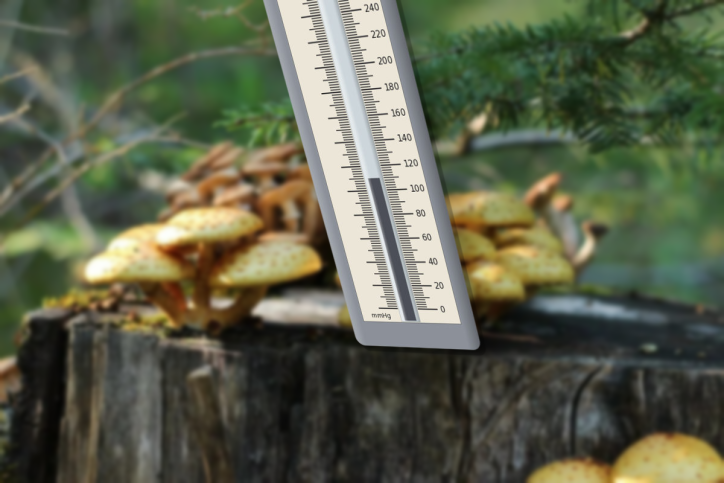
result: 110,mmHg
